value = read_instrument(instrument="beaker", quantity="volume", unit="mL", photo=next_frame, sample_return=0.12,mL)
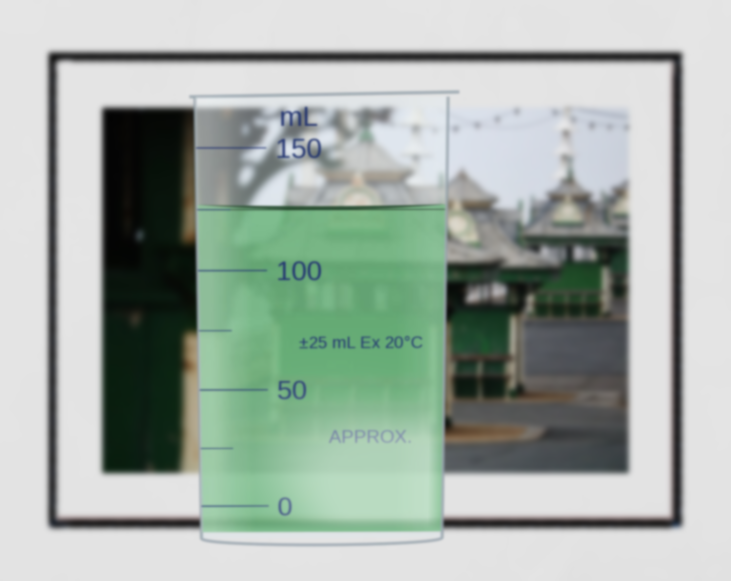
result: 125,mL
